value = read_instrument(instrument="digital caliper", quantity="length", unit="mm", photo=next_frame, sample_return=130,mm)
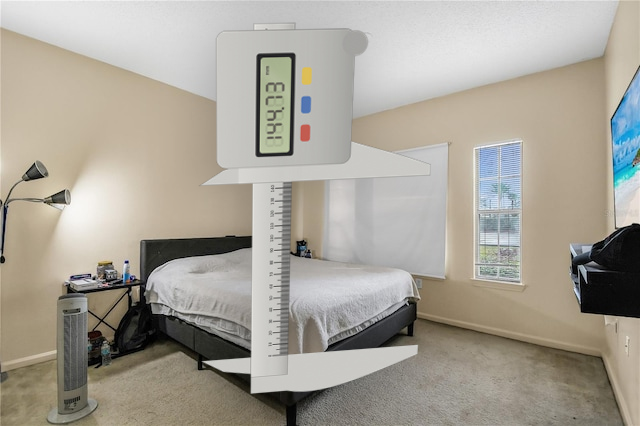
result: 144.73,mm
